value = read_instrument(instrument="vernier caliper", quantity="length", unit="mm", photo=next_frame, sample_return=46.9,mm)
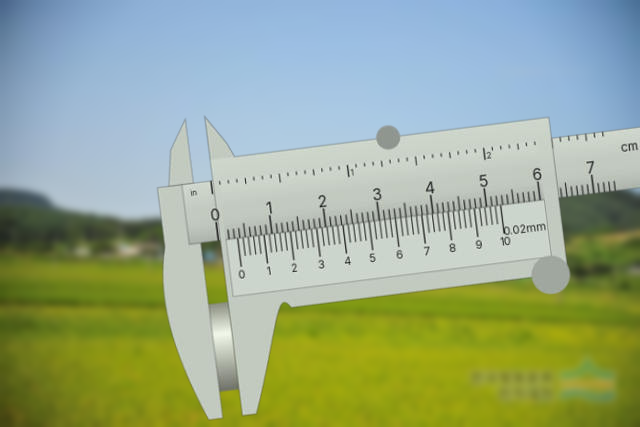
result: 3.6,mm
